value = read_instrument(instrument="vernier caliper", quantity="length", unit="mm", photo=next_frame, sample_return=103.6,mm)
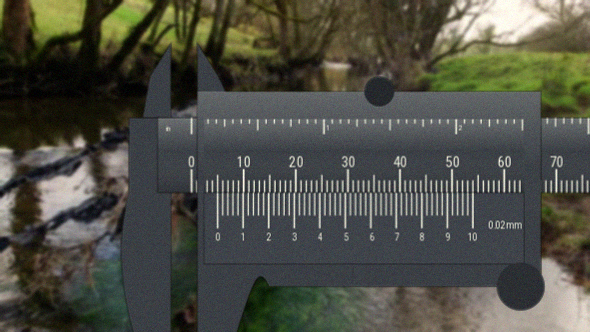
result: 5.0,mm
